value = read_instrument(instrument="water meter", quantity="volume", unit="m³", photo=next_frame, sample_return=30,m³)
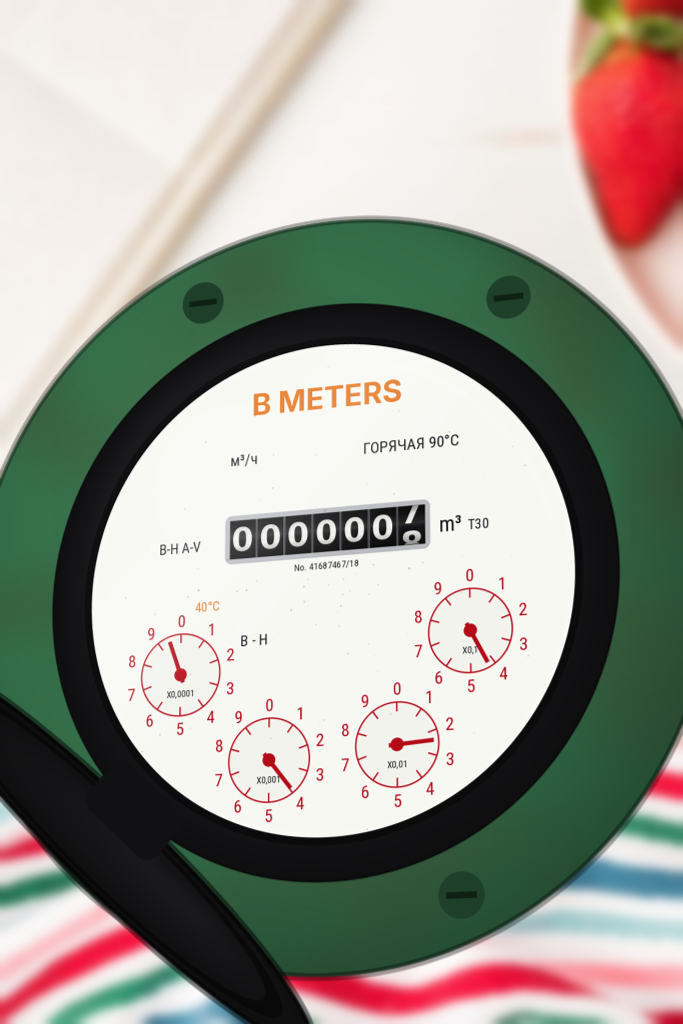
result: 7.4239,m³
